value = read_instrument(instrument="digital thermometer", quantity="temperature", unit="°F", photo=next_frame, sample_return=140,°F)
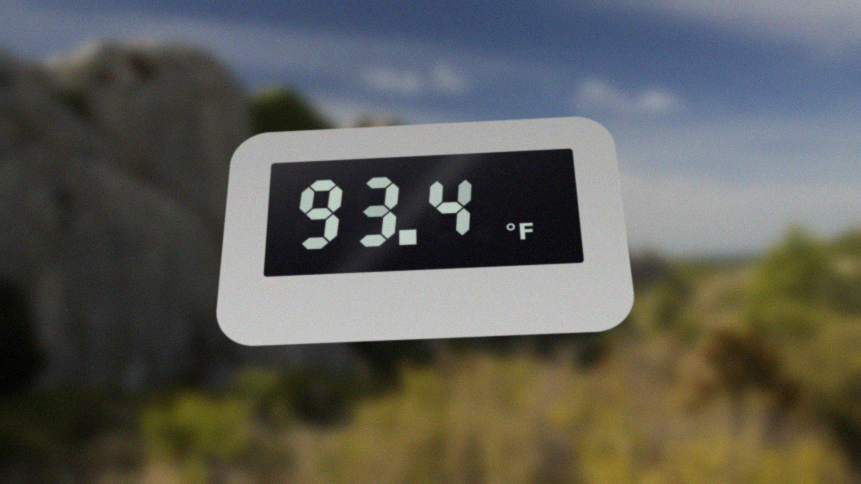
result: 93.4,°F
